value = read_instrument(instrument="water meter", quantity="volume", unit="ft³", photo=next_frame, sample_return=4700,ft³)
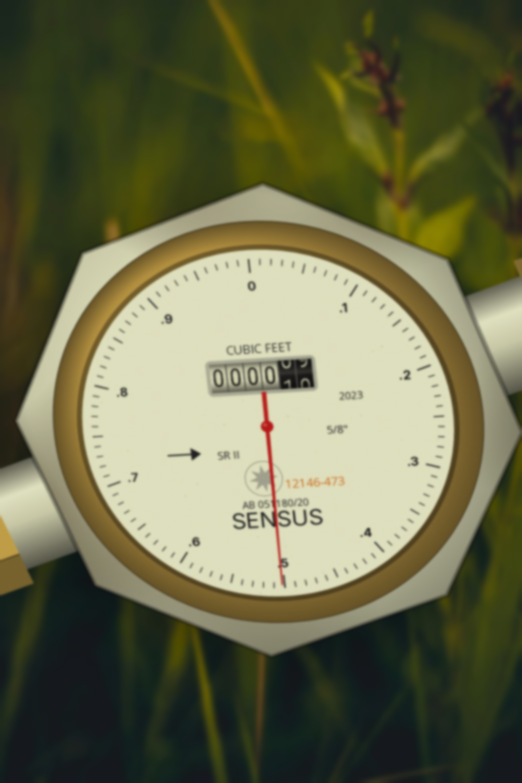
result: 9.50,ft³
